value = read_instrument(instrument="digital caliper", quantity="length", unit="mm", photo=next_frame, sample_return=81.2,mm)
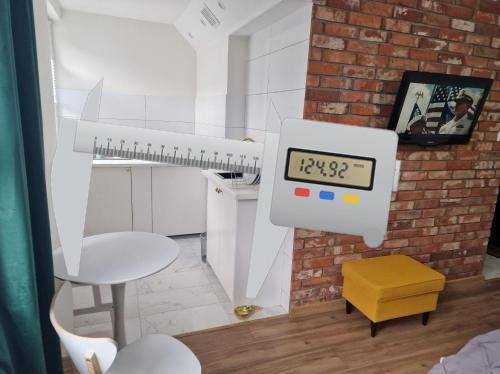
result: 124.92,mm
